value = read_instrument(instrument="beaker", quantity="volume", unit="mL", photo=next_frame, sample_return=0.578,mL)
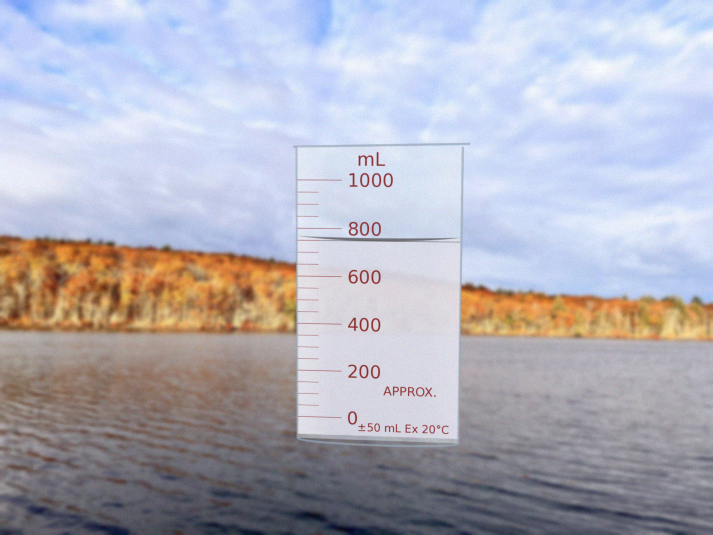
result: 750,mL
